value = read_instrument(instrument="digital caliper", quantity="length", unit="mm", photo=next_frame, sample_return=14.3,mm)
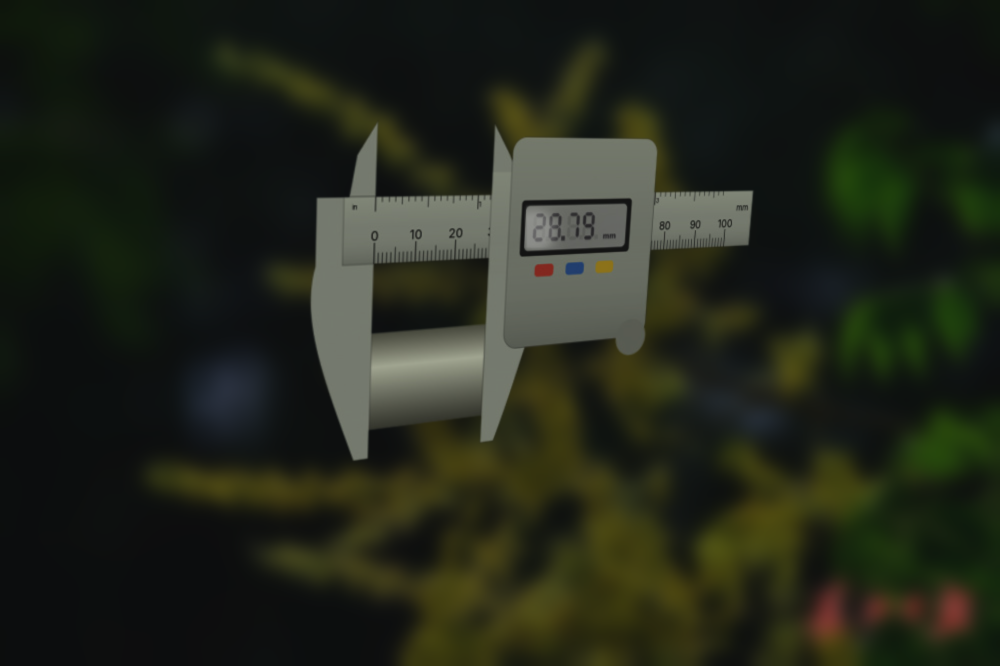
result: 28.79,mm
